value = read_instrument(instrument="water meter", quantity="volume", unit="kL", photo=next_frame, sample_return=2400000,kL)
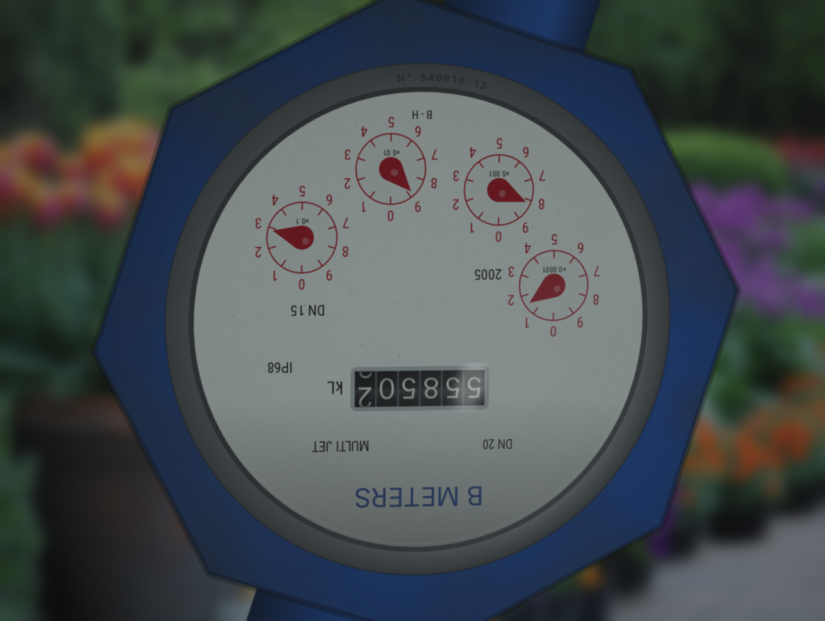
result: 558502.2881,kL
